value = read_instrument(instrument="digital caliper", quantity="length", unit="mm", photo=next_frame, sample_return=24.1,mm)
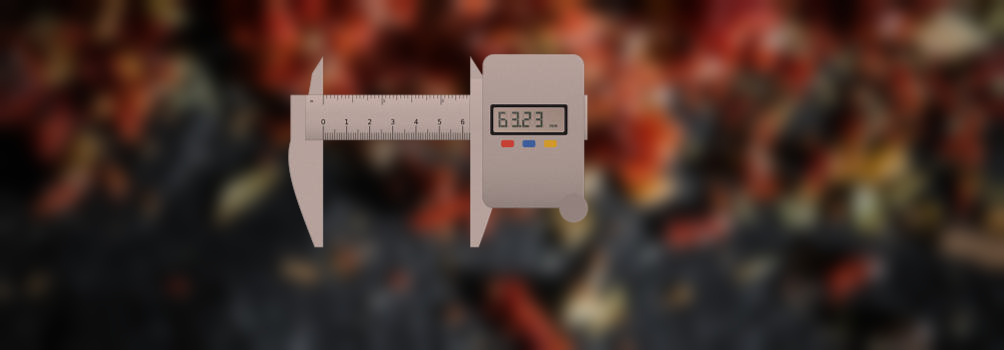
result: 63.23,mm
